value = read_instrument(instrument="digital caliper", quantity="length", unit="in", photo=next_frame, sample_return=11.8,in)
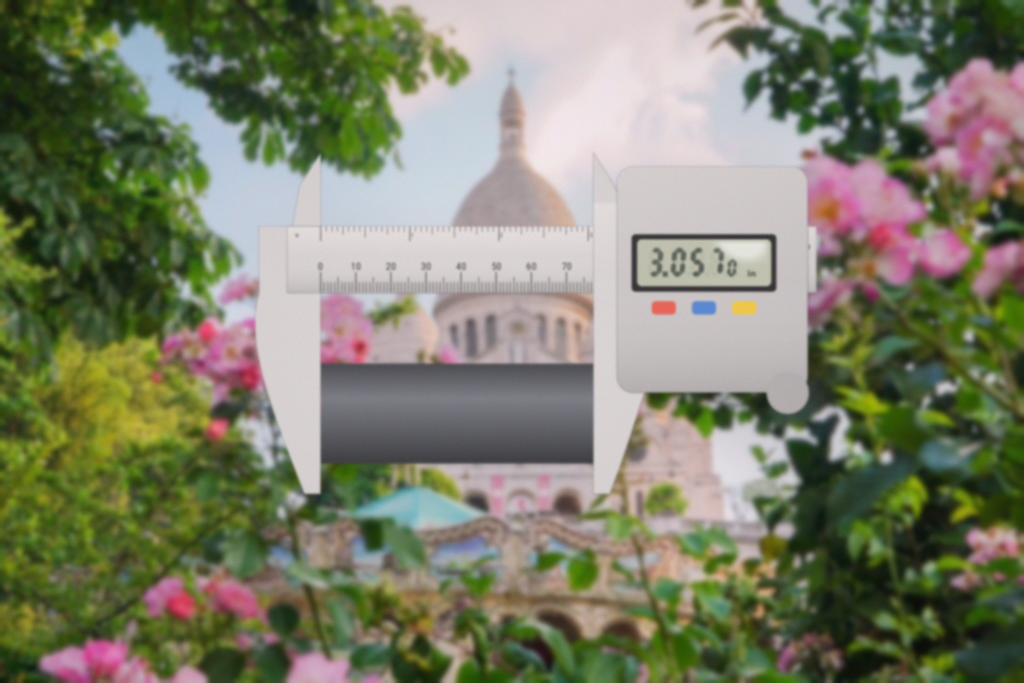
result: 3.0570,in
